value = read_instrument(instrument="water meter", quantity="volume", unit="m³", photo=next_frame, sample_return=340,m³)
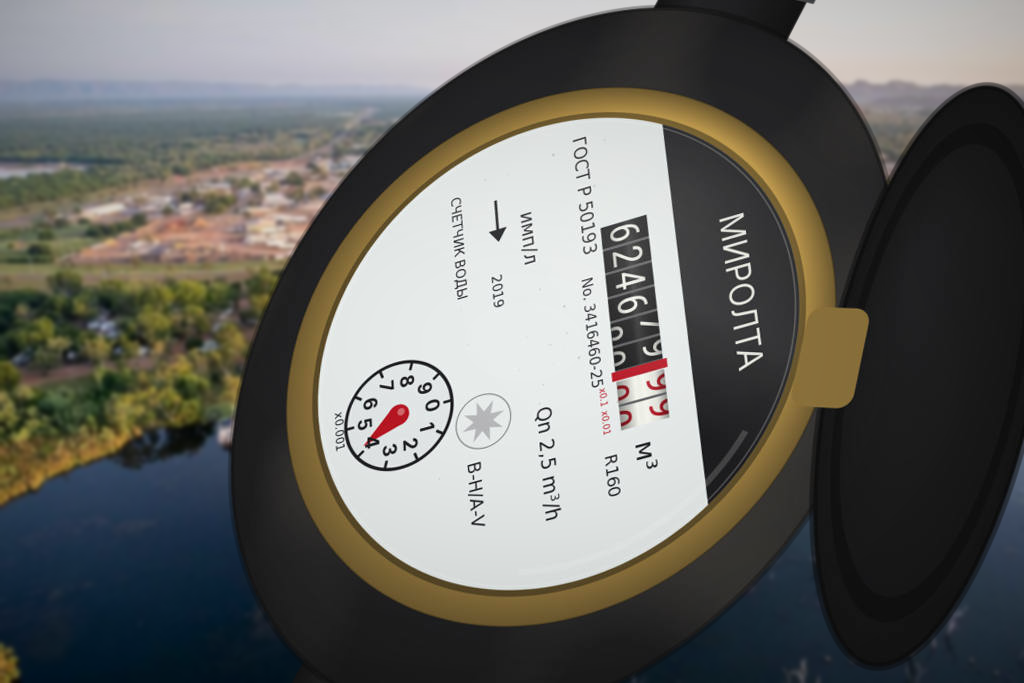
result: 624679.994,m³
